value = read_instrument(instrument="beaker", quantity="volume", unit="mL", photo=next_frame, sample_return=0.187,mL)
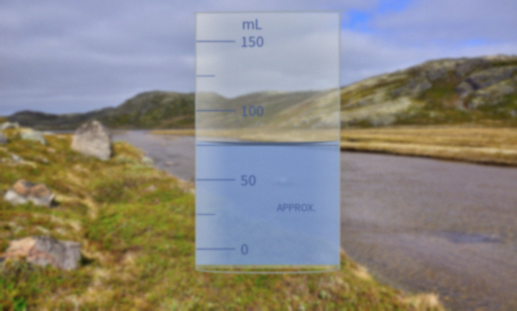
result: 75,mL
